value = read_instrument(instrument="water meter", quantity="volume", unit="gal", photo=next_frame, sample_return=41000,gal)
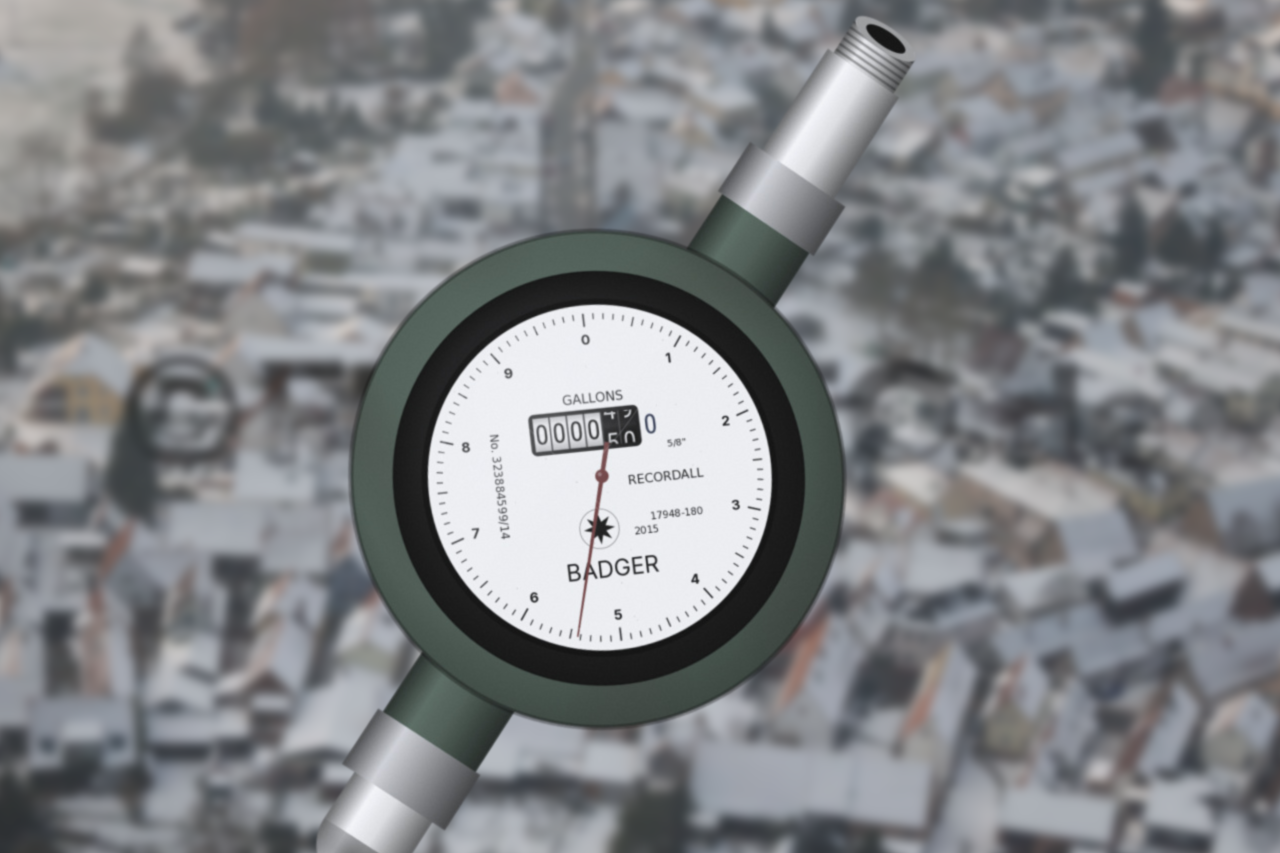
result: 495.4,gal
